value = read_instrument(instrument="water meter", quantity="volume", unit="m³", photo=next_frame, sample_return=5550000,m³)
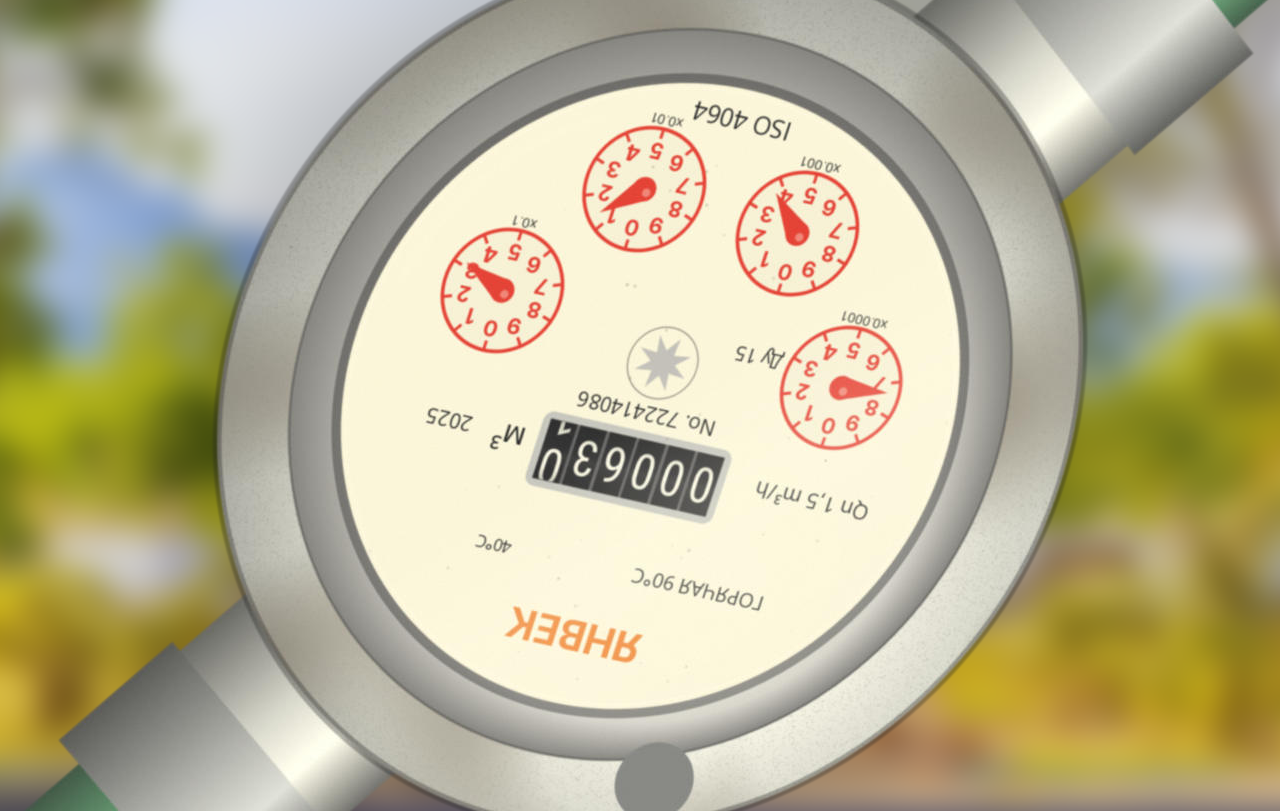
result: 630.3137,m³
